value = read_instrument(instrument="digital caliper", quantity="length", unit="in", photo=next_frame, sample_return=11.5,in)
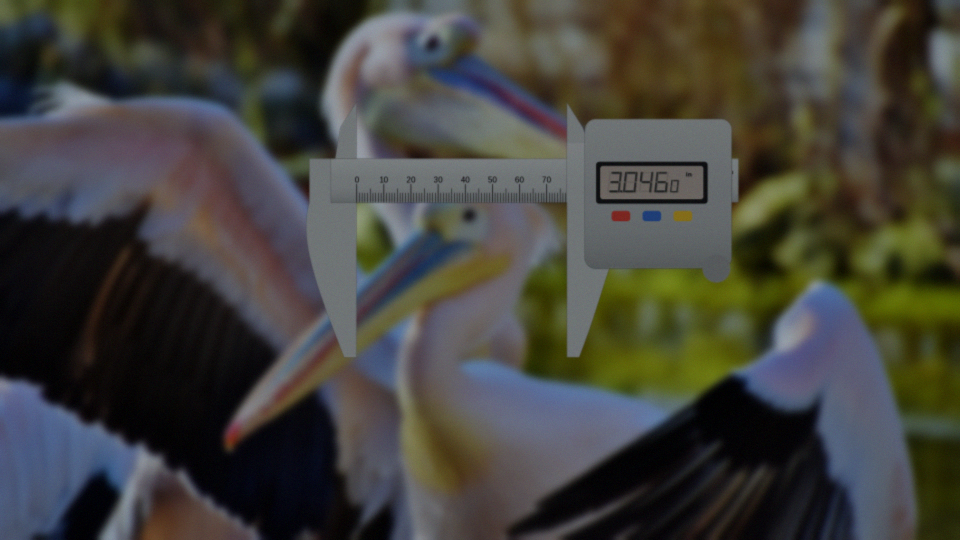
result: 3.0460,in
